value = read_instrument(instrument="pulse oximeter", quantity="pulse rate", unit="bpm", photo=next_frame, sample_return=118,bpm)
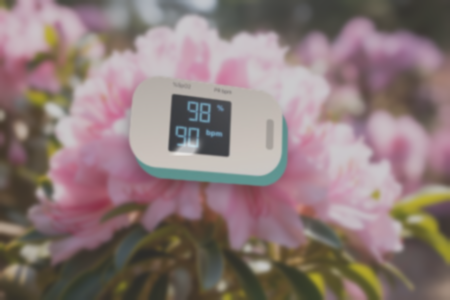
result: 90,bpm
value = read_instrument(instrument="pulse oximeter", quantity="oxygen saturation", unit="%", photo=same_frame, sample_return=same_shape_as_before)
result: 98,%
